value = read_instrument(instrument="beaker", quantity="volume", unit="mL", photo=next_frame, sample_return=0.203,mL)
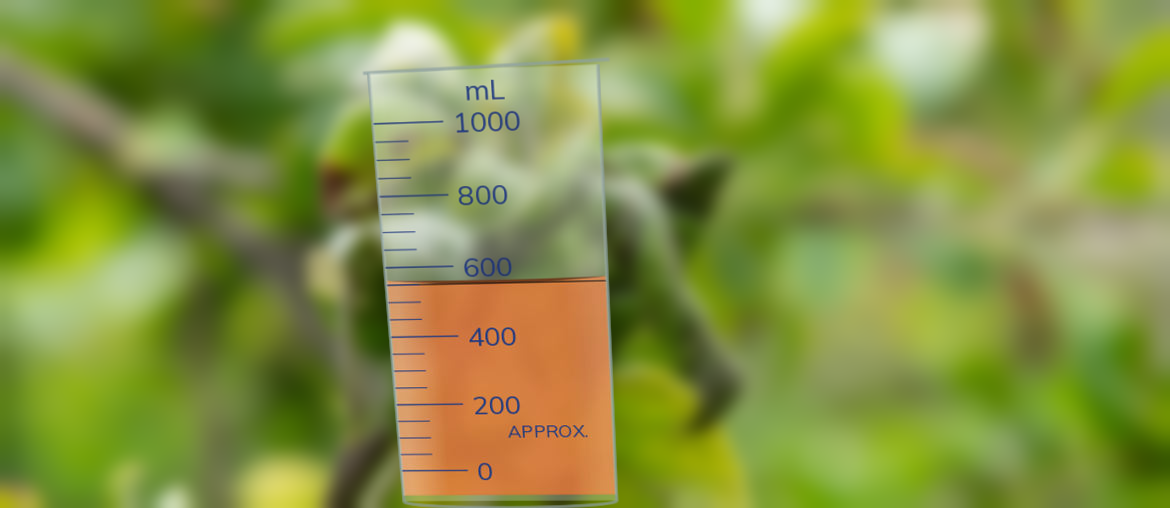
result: 550,mL
